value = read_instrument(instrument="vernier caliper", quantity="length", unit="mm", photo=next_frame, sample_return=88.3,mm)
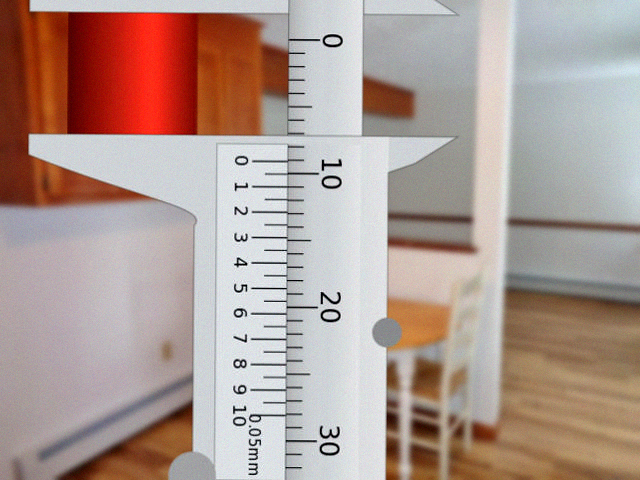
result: 9.1,mm
